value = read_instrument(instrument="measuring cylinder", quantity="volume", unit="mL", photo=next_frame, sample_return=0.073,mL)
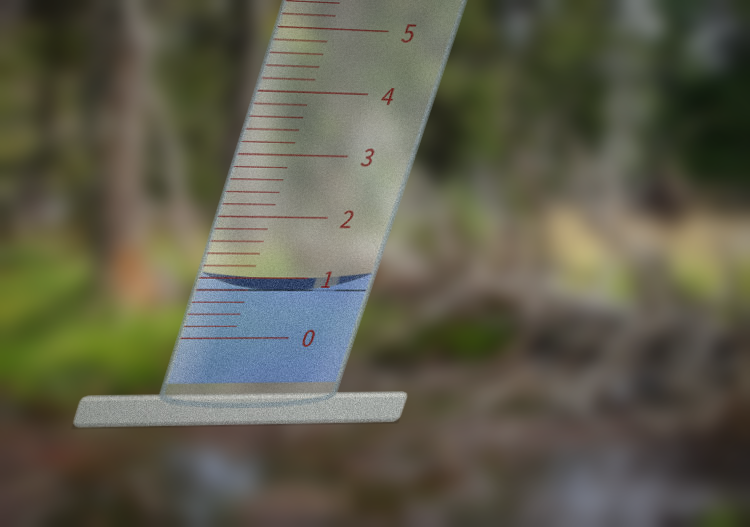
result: 0.8,mL
